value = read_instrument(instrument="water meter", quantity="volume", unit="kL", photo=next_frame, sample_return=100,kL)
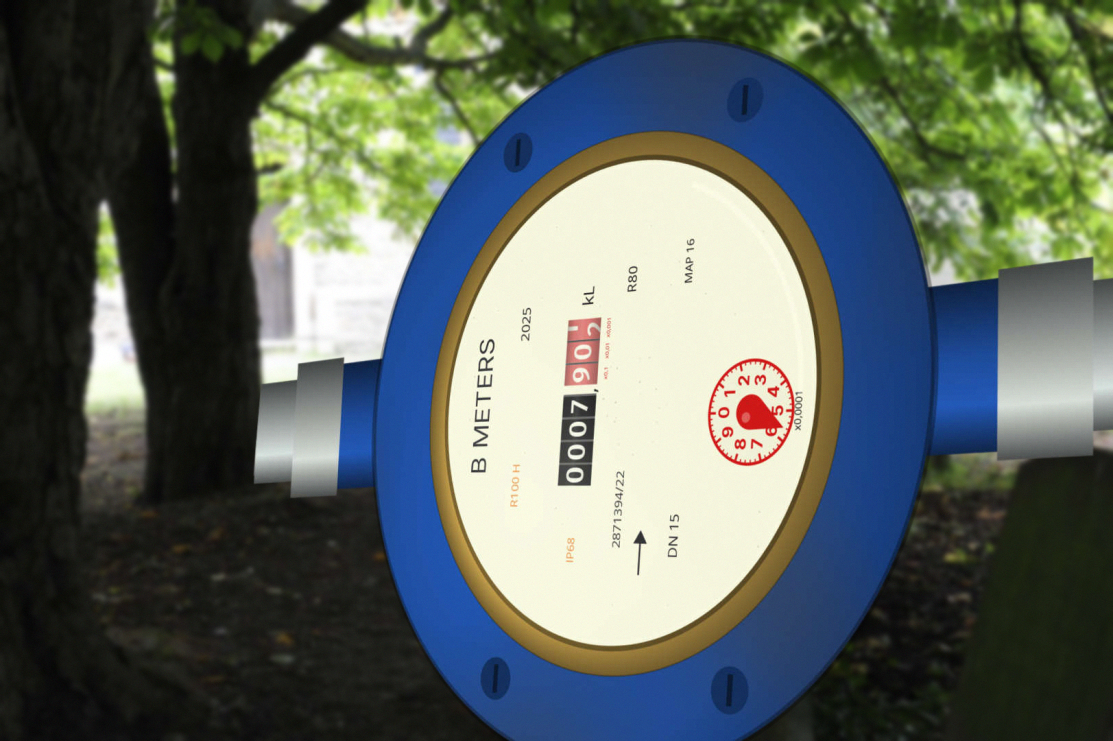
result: 7.9015,kL
